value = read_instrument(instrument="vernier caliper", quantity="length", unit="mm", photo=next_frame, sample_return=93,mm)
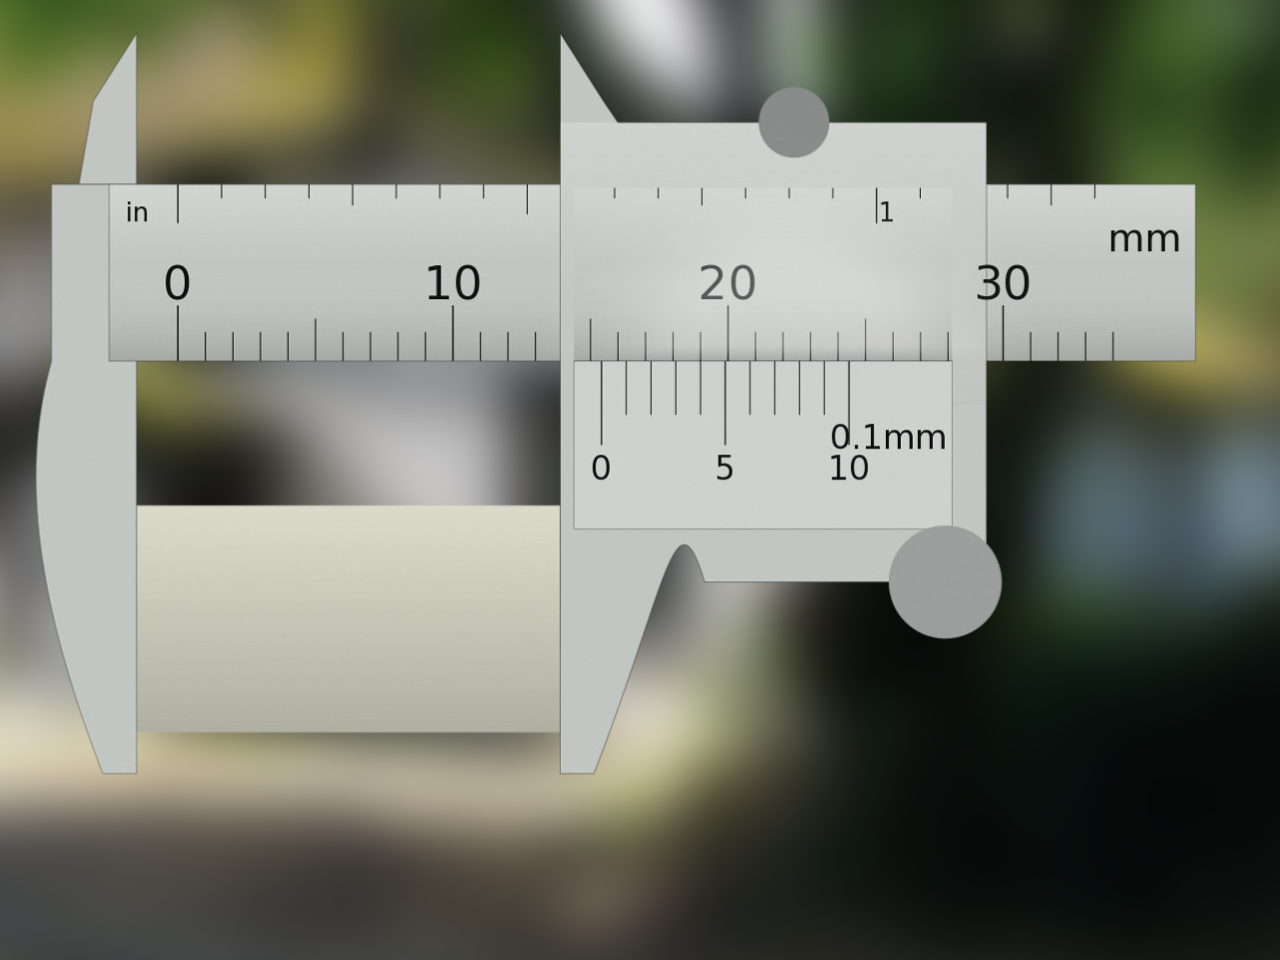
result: 15.4,mm
